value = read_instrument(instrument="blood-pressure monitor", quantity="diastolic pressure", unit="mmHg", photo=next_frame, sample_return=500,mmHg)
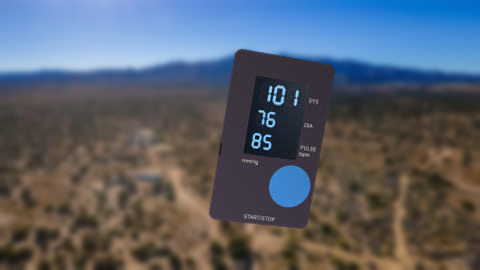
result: 76,mmHg
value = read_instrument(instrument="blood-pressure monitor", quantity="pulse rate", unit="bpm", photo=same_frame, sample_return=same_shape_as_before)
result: 85,bpm
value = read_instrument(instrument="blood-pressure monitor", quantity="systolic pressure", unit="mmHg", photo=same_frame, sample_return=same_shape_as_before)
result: 101,mmHg
